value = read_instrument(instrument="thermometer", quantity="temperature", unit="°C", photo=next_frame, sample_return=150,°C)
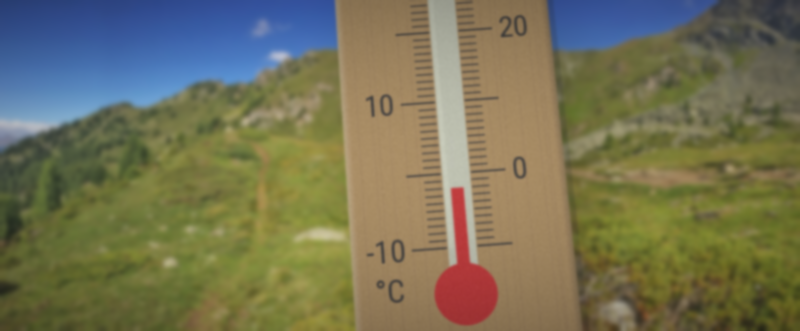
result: -2,°C
